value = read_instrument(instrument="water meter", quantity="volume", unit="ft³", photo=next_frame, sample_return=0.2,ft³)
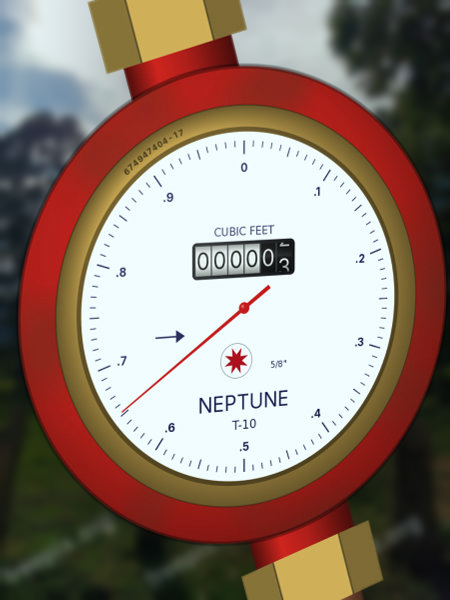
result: 2.65,ft³
